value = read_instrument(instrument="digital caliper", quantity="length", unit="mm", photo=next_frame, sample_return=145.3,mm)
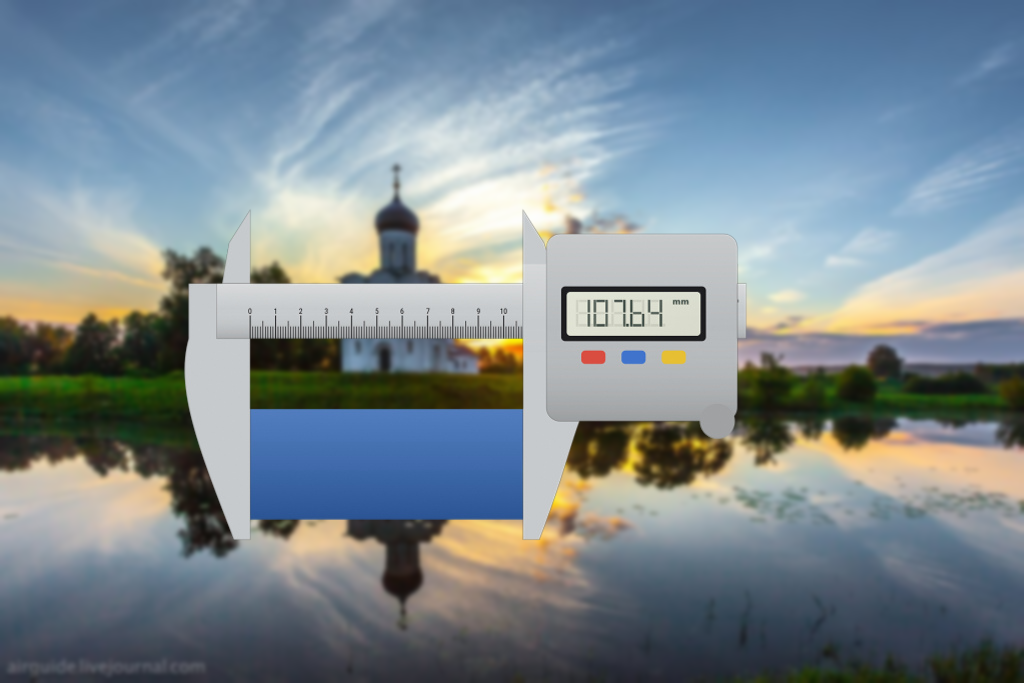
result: 107.64,mm
